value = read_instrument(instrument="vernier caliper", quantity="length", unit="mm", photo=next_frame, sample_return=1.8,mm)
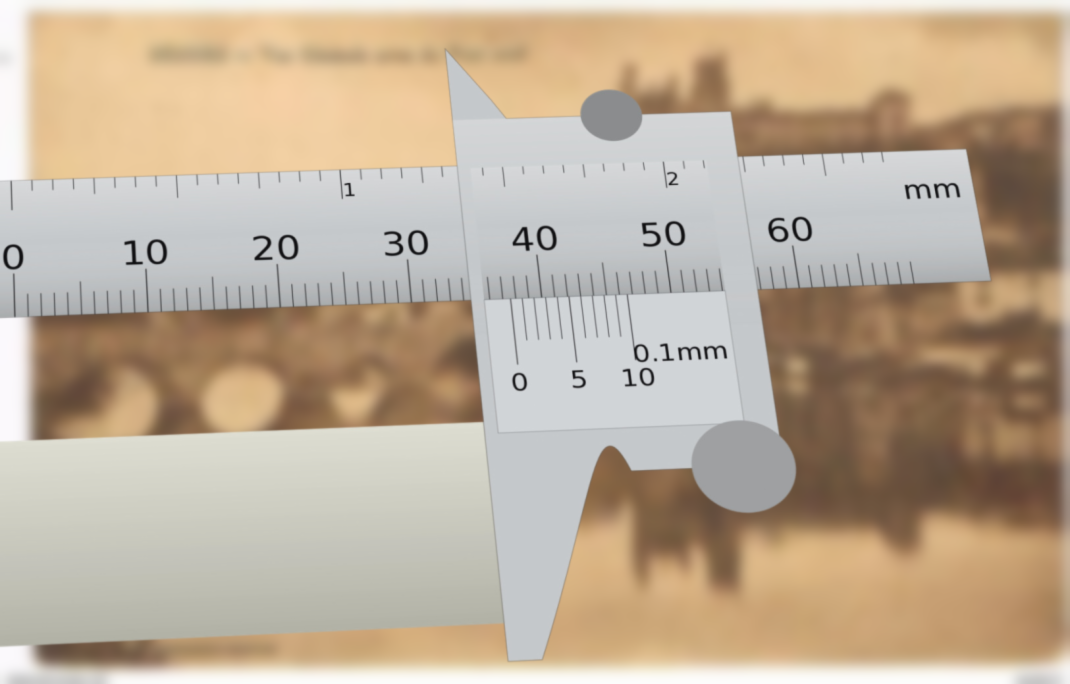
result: 37.6,mm
